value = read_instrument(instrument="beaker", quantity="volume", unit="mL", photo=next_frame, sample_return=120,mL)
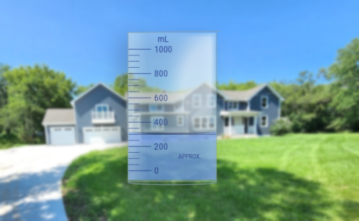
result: 300,mL
